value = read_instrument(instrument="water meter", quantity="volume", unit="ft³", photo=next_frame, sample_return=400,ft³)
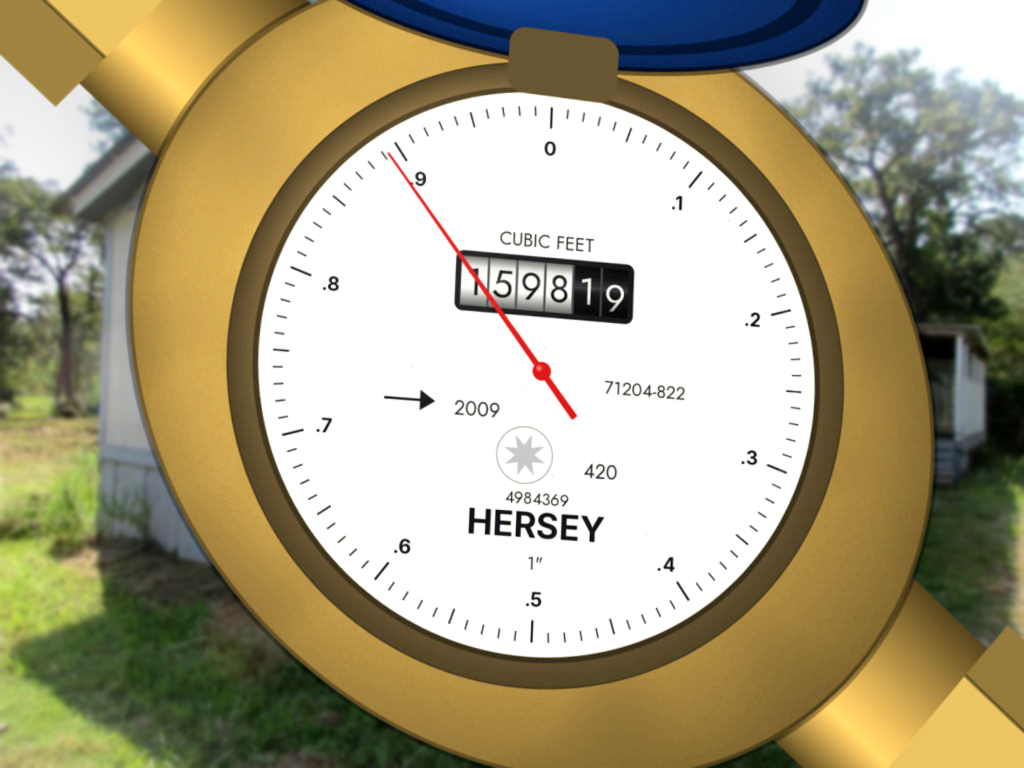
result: 159818.89,ft³
